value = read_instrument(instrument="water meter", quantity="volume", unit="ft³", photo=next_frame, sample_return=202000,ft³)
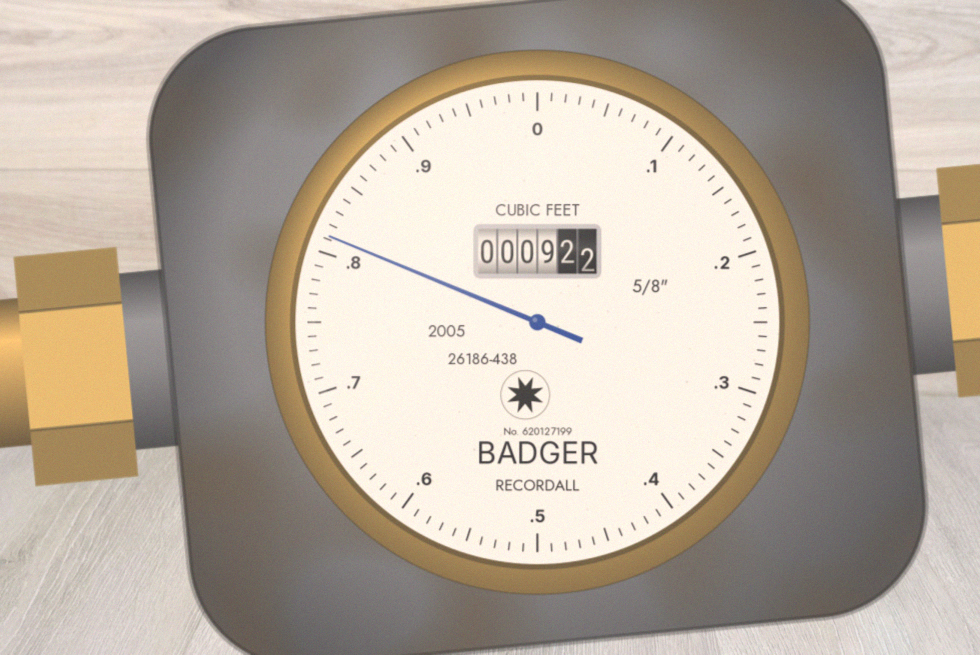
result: 921.81,ft³
